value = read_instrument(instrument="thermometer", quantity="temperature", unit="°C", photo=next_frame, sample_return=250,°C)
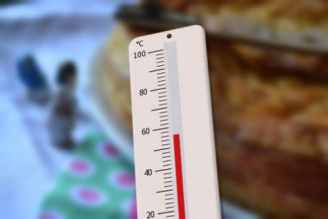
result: 56,°C
